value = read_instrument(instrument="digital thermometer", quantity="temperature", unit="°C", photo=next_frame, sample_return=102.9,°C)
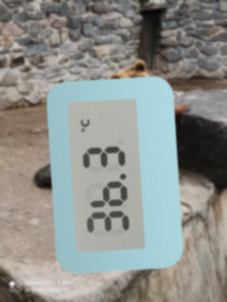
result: 36.3,°C
